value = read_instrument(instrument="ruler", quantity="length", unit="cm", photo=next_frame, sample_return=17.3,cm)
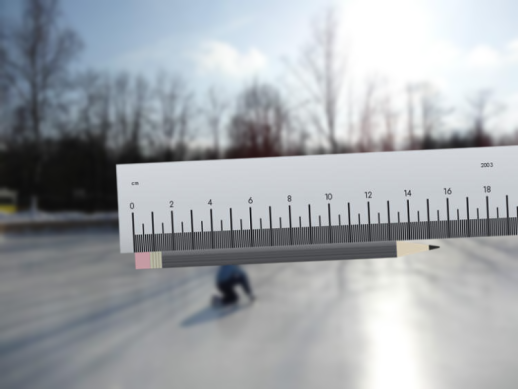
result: 15.5,cm
